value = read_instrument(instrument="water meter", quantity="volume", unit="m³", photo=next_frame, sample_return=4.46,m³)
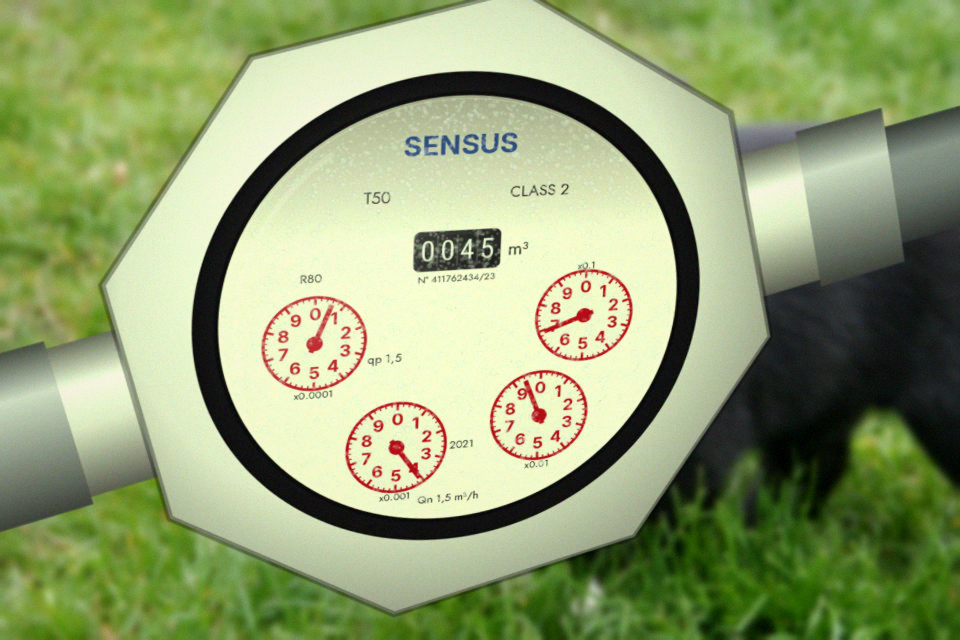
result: 45.6940,m³
